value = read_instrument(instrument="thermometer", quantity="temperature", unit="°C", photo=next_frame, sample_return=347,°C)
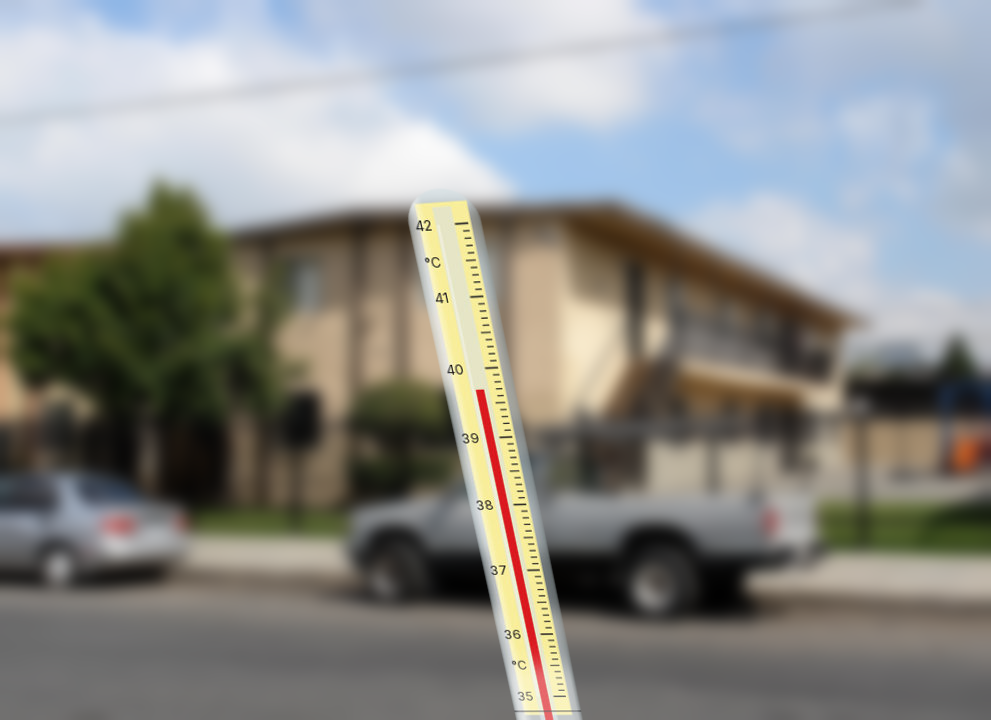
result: 39.7,°C
